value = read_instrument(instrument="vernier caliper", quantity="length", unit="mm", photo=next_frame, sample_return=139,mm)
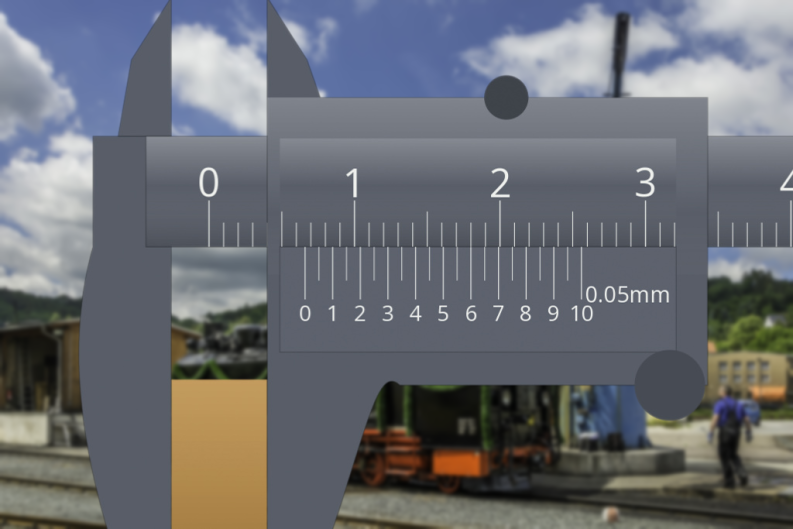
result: 6.6,mm
